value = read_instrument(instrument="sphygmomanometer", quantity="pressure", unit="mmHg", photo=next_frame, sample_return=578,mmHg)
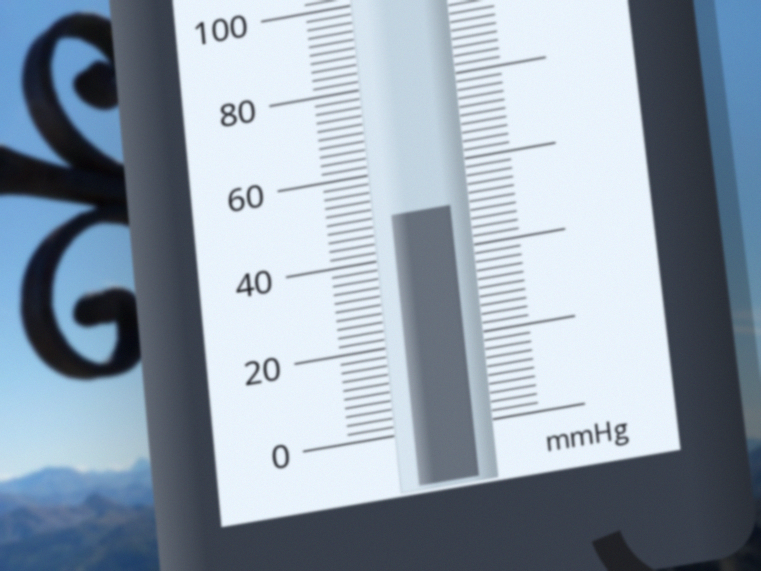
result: 50,mmHg
